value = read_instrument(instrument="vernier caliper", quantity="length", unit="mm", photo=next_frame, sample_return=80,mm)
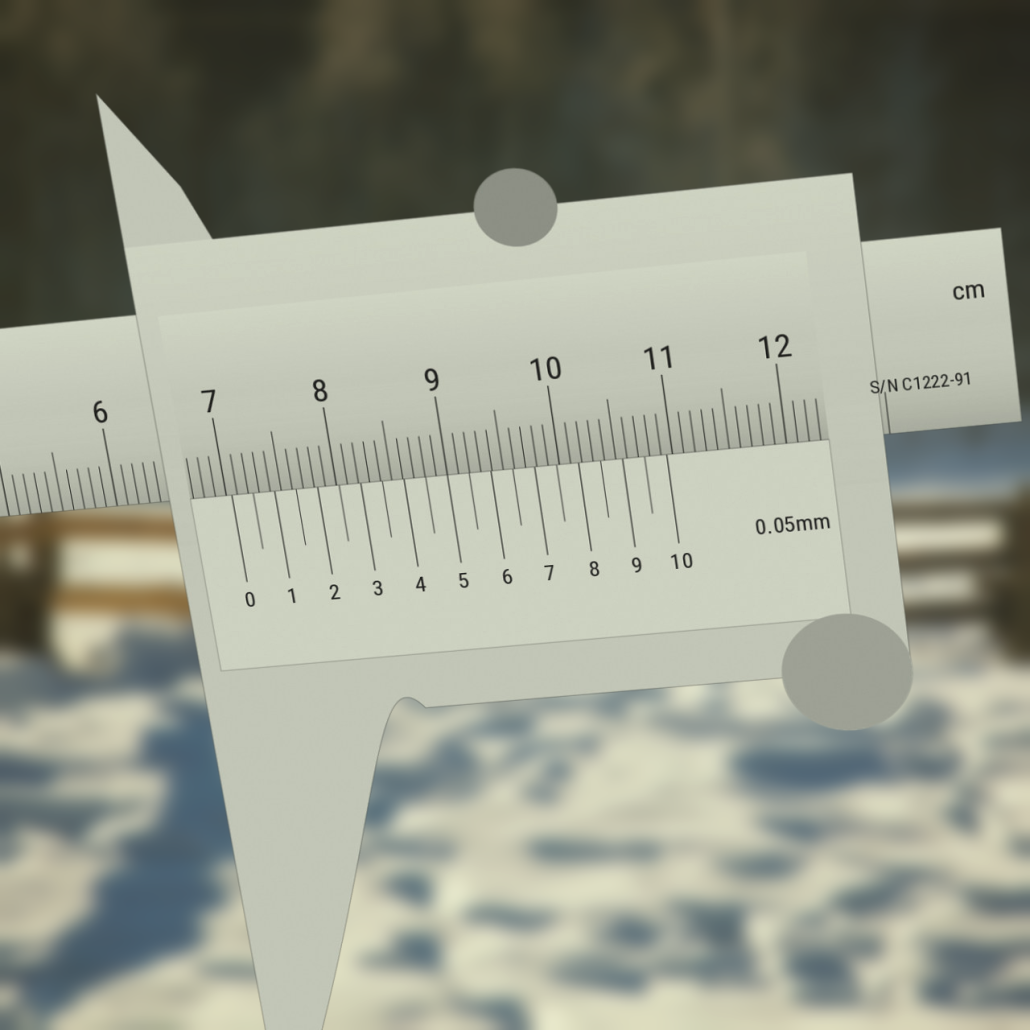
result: 70.5,mm
